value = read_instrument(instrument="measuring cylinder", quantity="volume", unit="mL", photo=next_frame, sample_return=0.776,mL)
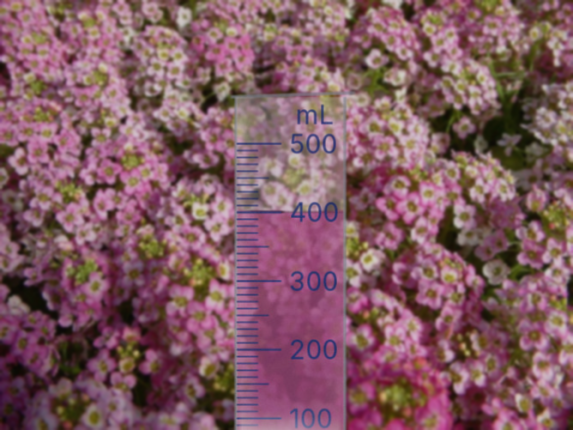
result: 400,mL
